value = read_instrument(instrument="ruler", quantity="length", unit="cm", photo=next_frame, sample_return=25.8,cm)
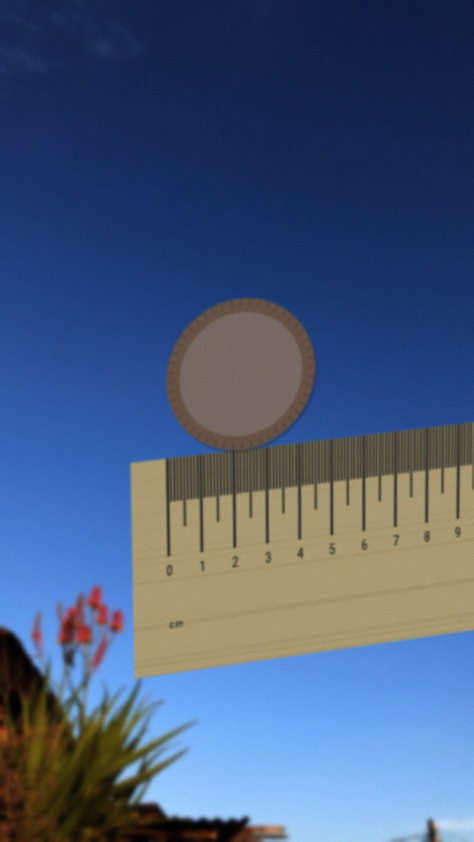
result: 4.5,cm
